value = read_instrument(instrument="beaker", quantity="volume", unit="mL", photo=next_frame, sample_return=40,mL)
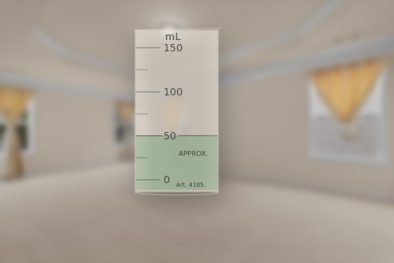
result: 50,mL
